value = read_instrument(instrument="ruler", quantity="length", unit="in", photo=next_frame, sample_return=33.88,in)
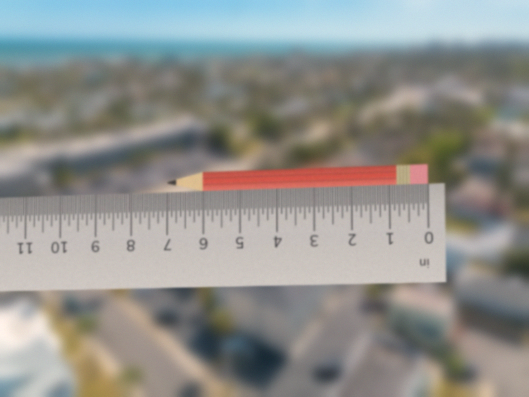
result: 7,in
